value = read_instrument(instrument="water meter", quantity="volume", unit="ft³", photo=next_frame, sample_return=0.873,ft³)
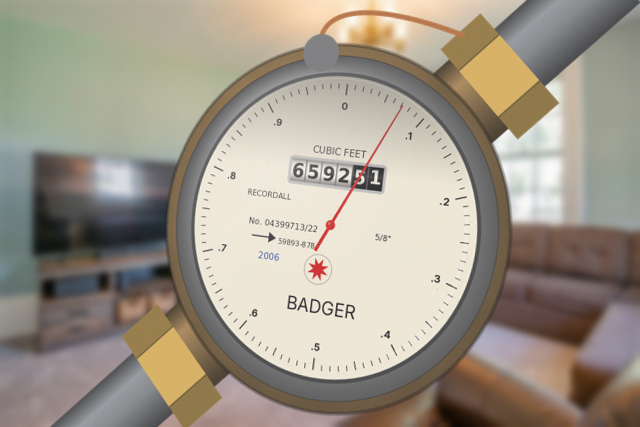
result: 659251.07,ft³
